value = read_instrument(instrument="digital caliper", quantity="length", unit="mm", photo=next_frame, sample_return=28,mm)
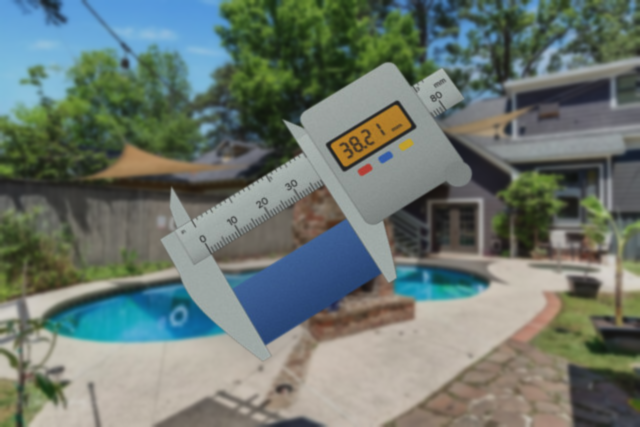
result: 38.21,mm
